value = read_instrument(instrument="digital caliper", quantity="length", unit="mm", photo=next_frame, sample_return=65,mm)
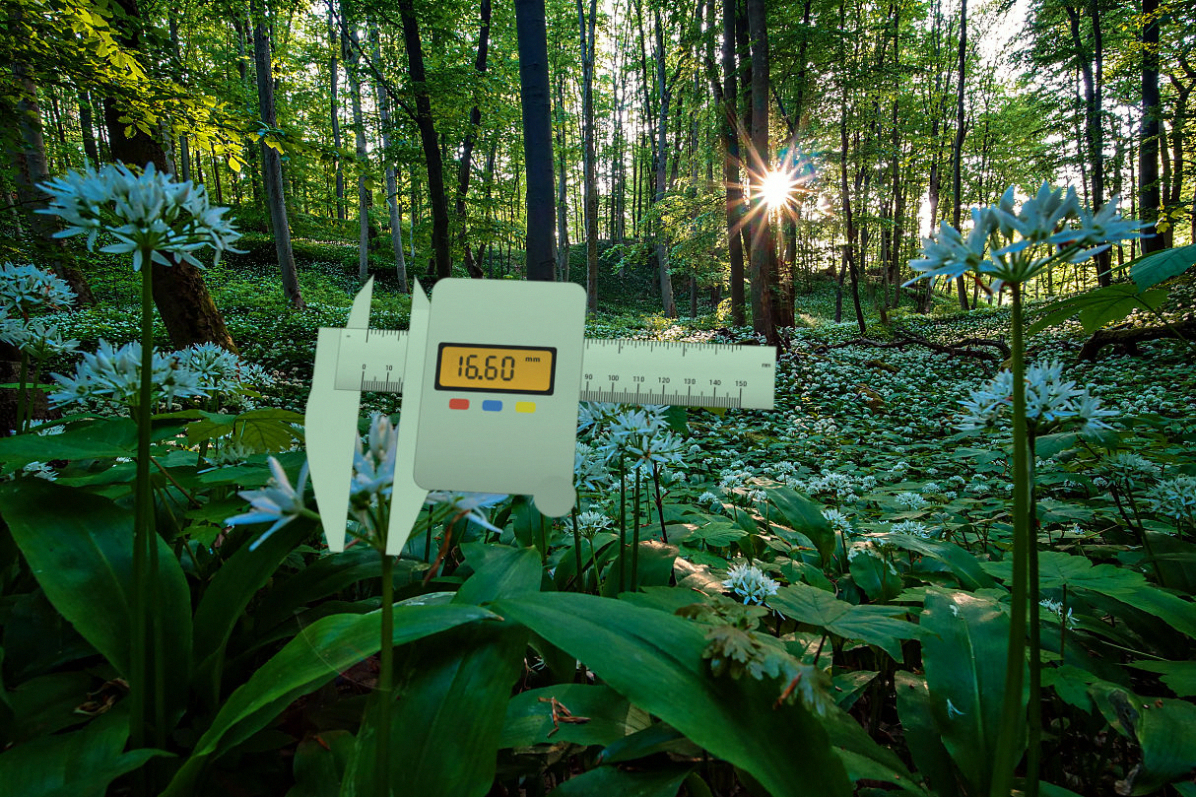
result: 16.60,mm
